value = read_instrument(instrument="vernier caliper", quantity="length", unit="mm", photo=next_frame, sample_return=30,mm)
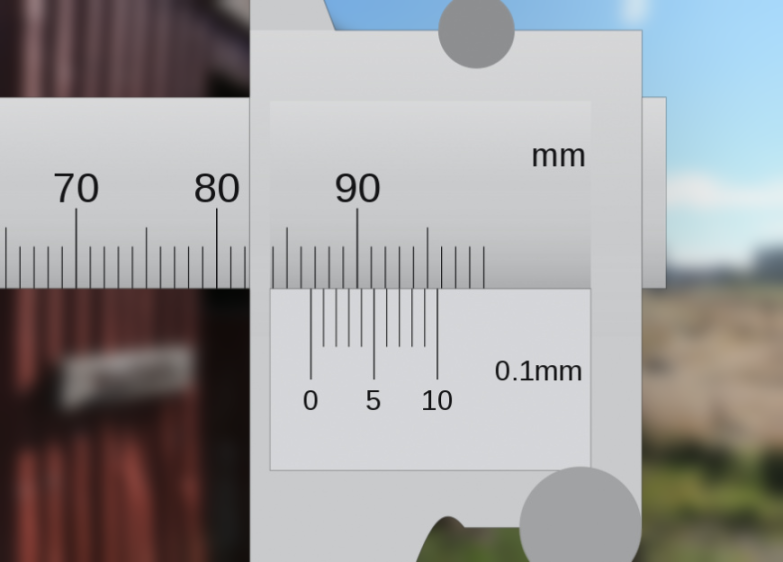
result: 86.7,mm
